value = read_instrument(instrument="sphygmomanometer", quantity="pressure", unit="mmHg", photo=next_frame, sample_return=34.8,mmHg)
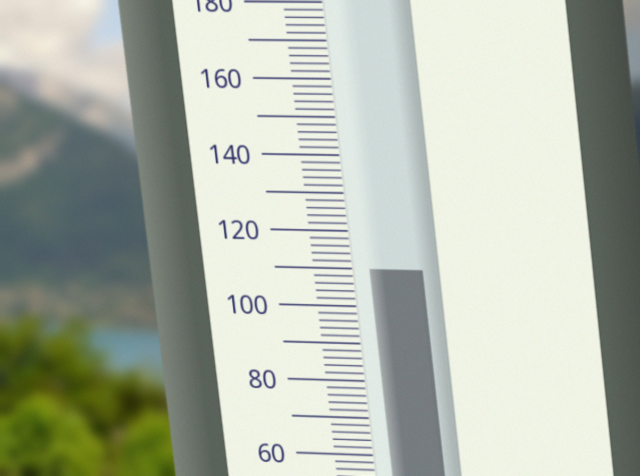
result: 110,mmHg
